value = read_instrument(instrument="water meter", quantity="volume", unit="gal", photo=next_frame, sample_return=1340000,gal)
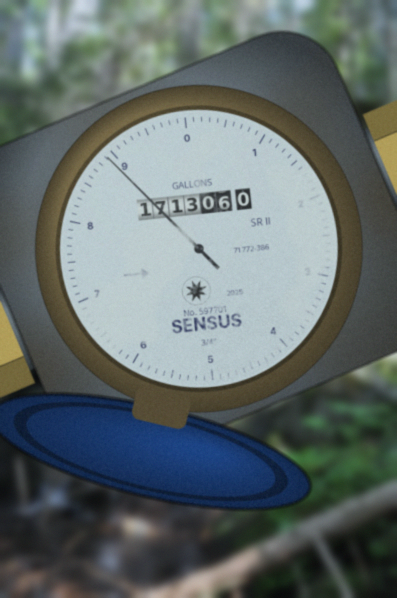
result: 1713058.9,gal
